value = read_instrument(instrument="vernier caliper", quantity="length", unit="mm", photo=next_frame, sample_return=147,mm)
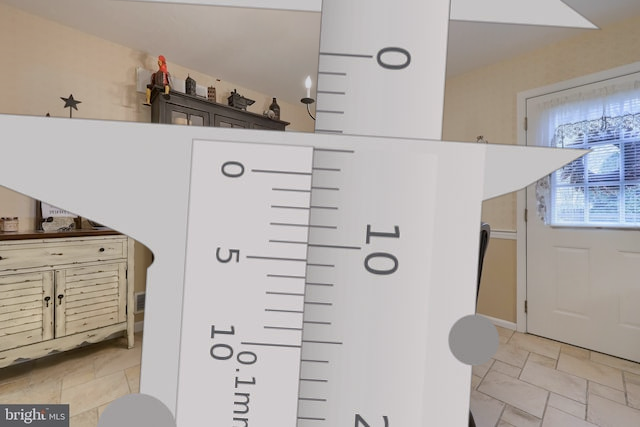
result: 6.3,mm
